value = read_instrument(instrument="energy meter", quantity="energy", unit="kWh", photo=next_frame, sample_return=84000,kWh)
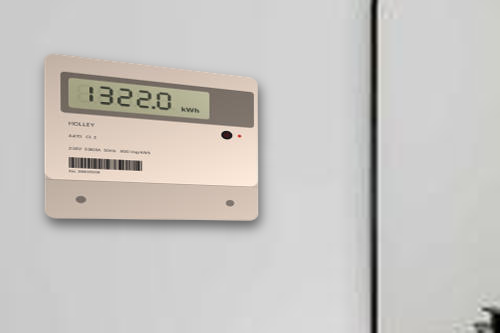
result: 1322.0,kWh
